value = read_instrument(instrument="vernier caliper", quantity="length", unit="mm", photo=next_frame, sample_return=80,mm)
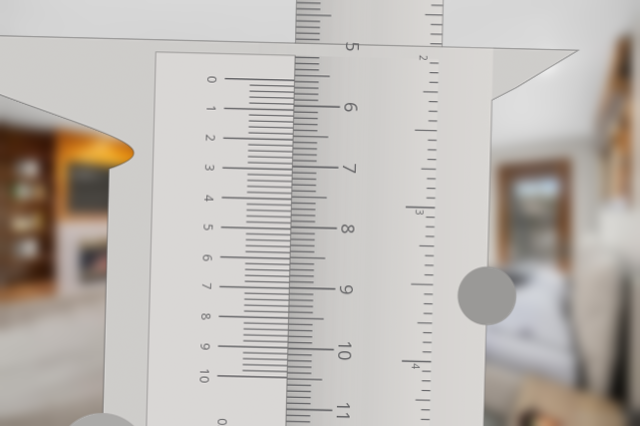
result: 55.8,mm
